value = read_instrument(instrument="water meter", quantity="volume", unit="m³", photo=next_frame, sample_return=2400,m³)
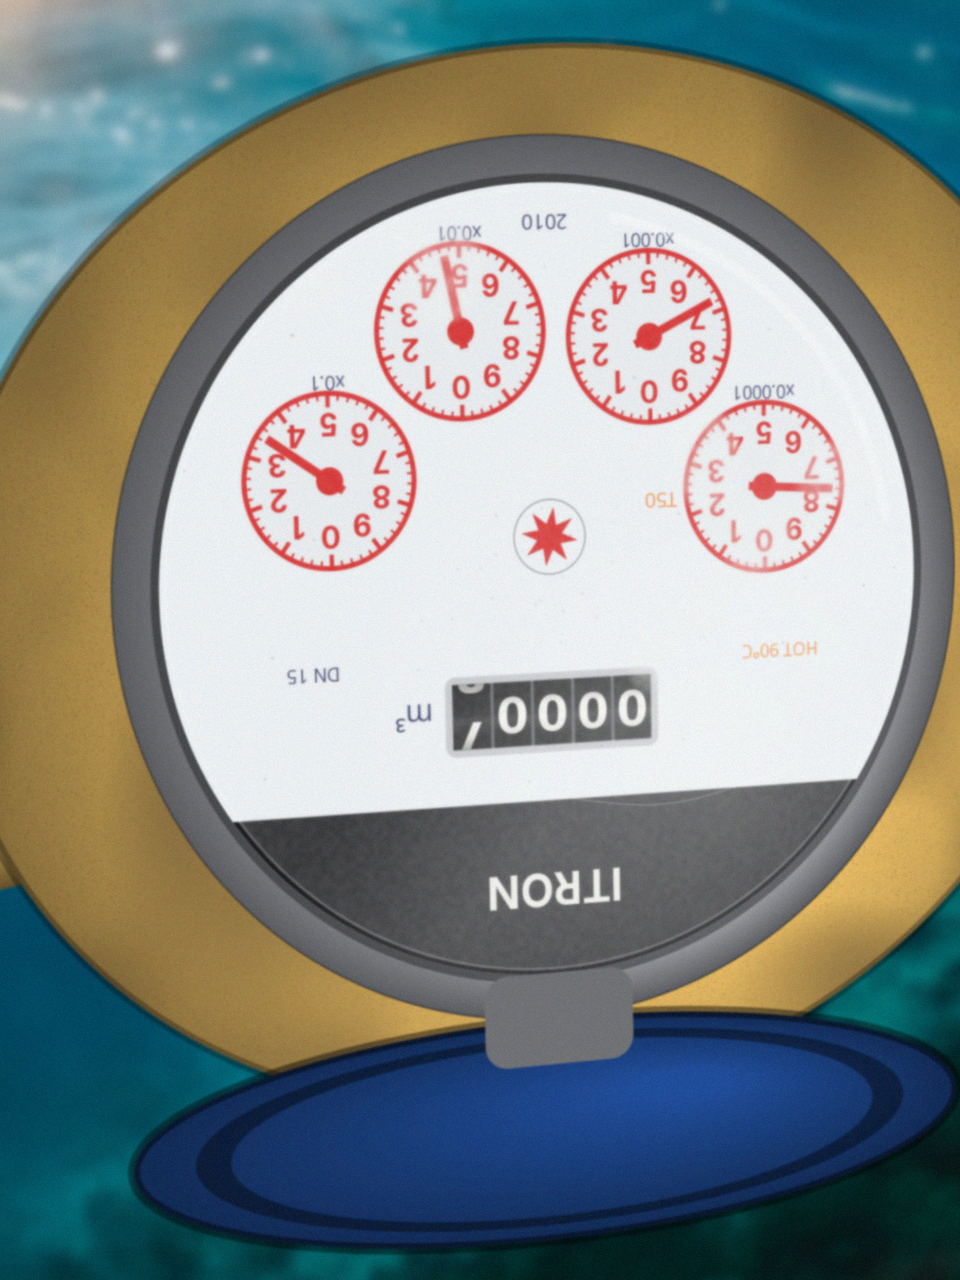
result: 7.3467,m³
